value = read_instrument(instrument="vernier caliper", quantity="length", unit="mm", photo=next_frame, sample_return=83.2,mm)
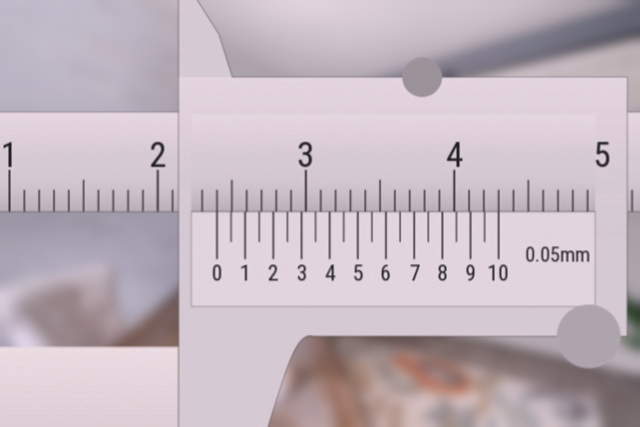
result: 24.0,mm
